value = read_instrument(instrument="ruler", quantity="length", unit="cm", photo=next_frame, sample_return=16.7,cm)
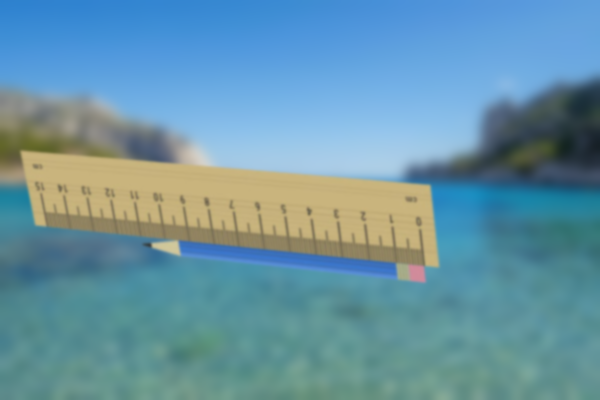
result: 11,cm
